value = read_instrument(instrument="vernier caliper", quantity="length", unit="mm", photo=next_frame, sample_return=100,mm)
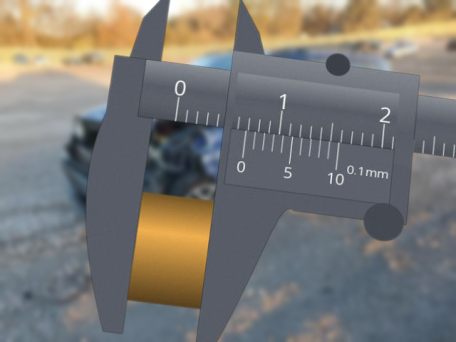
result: 6.8,mm
